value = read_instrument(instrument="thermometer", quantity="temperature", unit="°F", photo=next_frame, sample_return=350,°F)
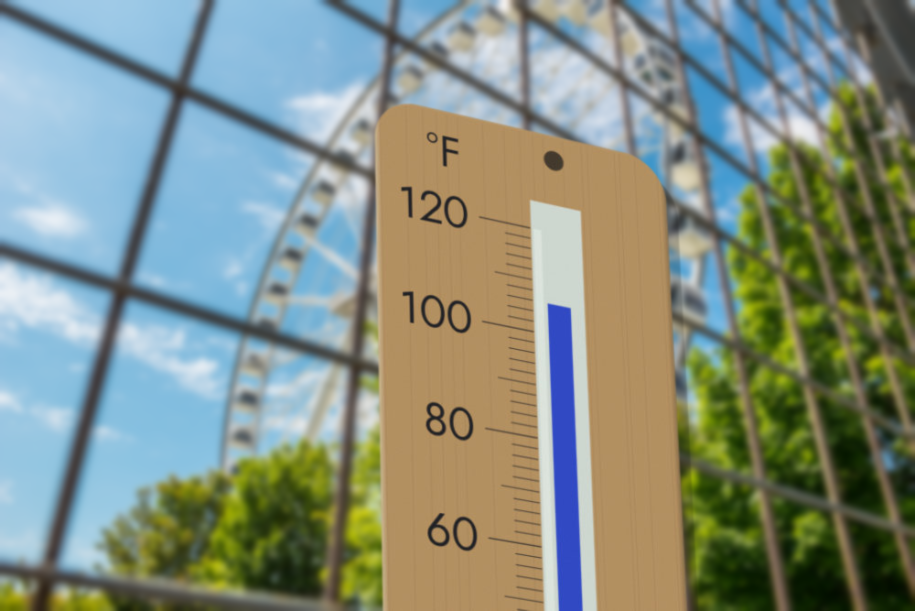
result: 106,°F
